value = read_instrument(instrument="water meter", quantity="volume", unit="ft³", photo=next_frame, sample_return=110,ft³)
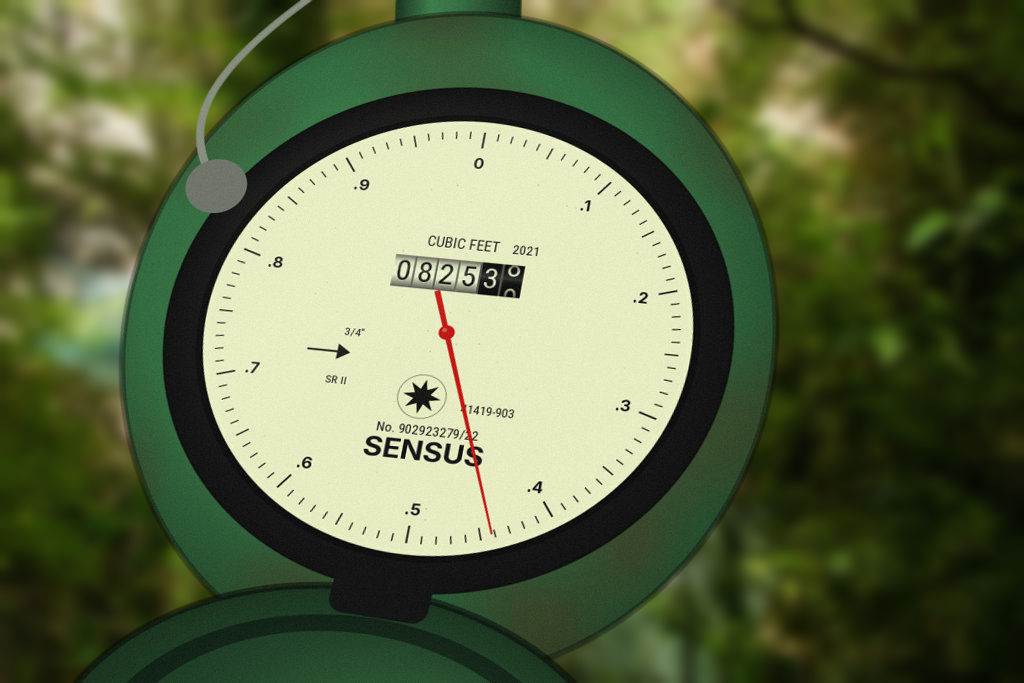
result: 82538.44,ft³
